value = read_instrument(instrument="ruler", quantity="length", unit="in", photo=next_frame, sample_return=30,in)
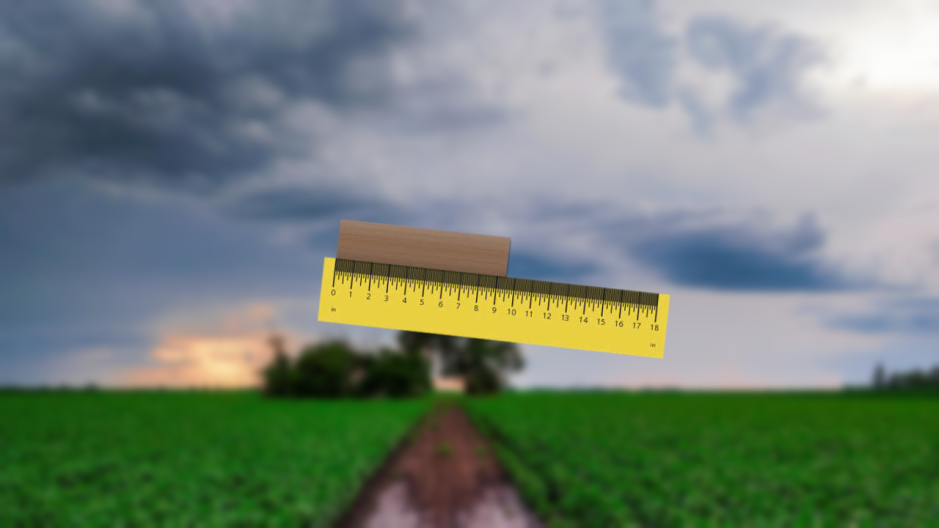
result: 9.5,in
